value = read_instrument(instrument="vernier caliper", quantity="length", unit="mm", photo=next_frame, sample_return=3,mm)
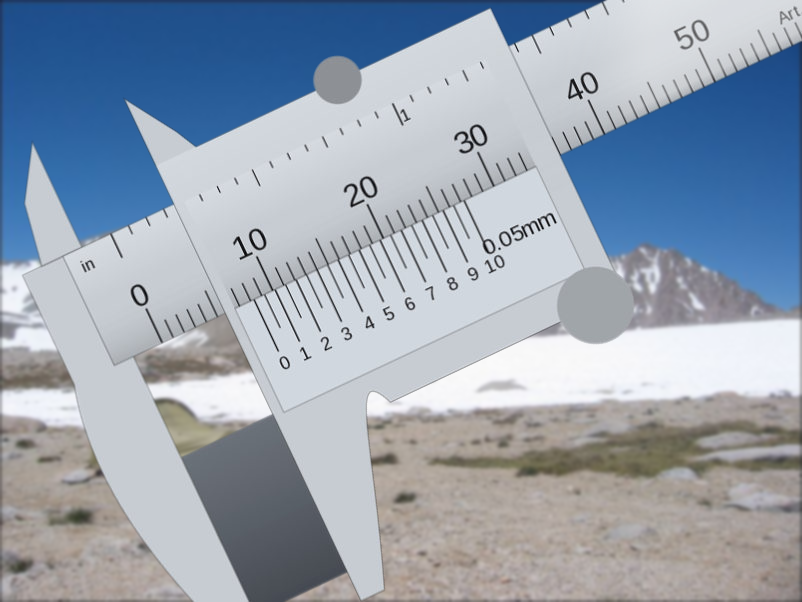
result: 8.3,mm
